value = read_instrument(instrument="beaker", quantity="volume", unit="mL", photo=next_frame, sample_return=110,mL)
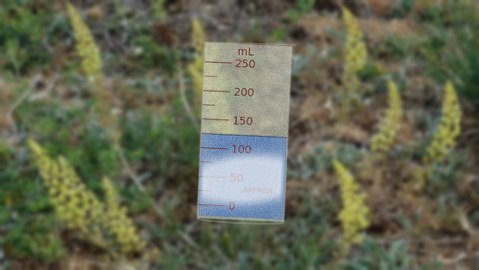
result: 125,mL
